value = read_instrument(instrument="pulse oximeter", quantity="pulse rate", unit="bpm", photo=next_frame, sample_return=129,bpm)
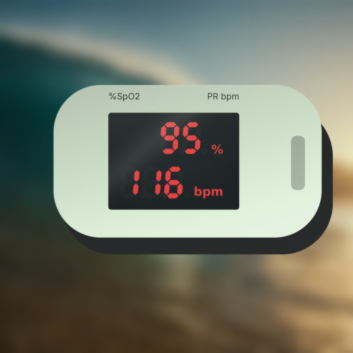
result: 116,bpm
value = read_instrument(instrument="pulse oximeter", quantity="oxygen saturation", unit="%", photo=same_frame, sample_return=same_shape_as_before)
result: 95,%
